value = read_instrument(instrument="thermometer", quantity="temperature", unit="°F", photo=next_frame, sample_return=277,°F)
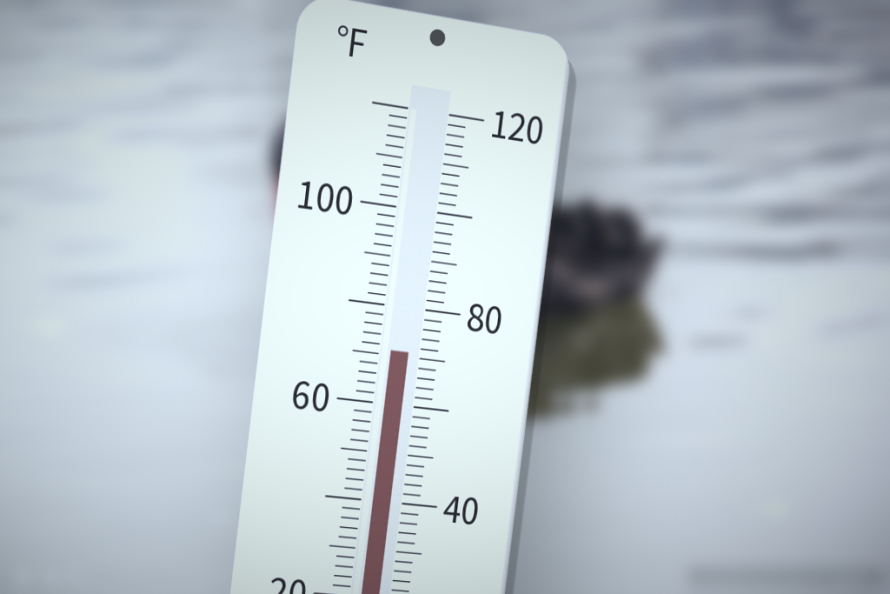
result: 71,°F
